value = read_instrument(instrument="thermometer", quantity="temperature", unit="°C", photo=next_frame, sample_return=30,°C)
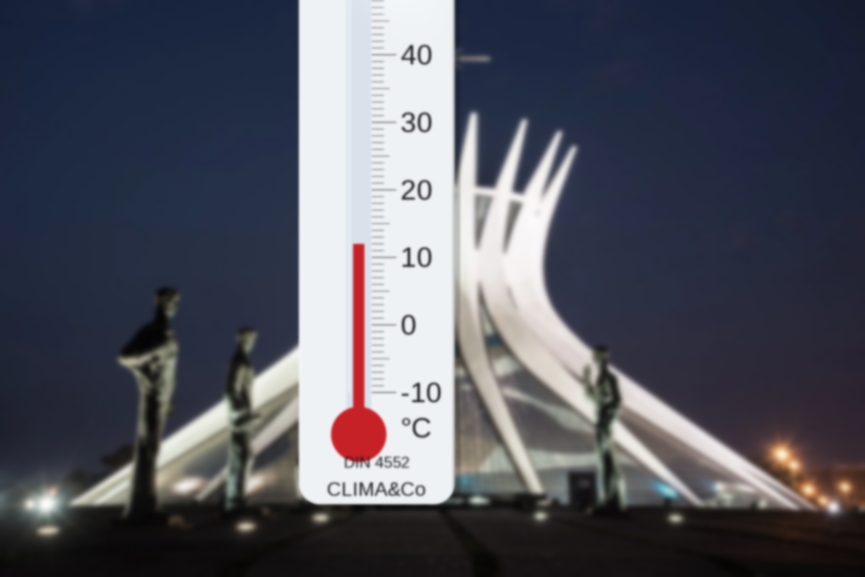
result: 12,°C
